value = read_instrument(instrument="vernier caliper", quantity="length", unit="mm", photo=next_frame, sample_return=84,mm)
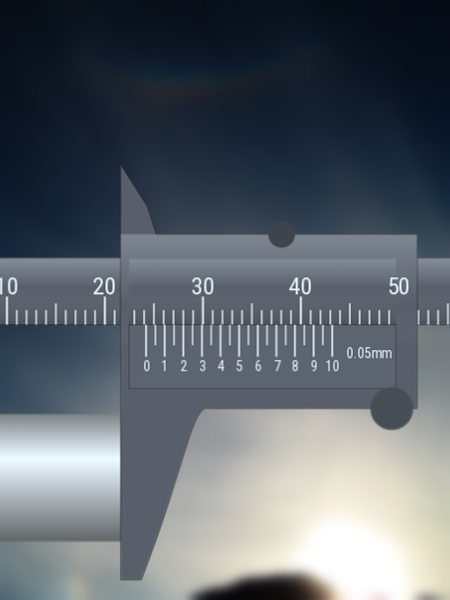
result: 24.2,mm
